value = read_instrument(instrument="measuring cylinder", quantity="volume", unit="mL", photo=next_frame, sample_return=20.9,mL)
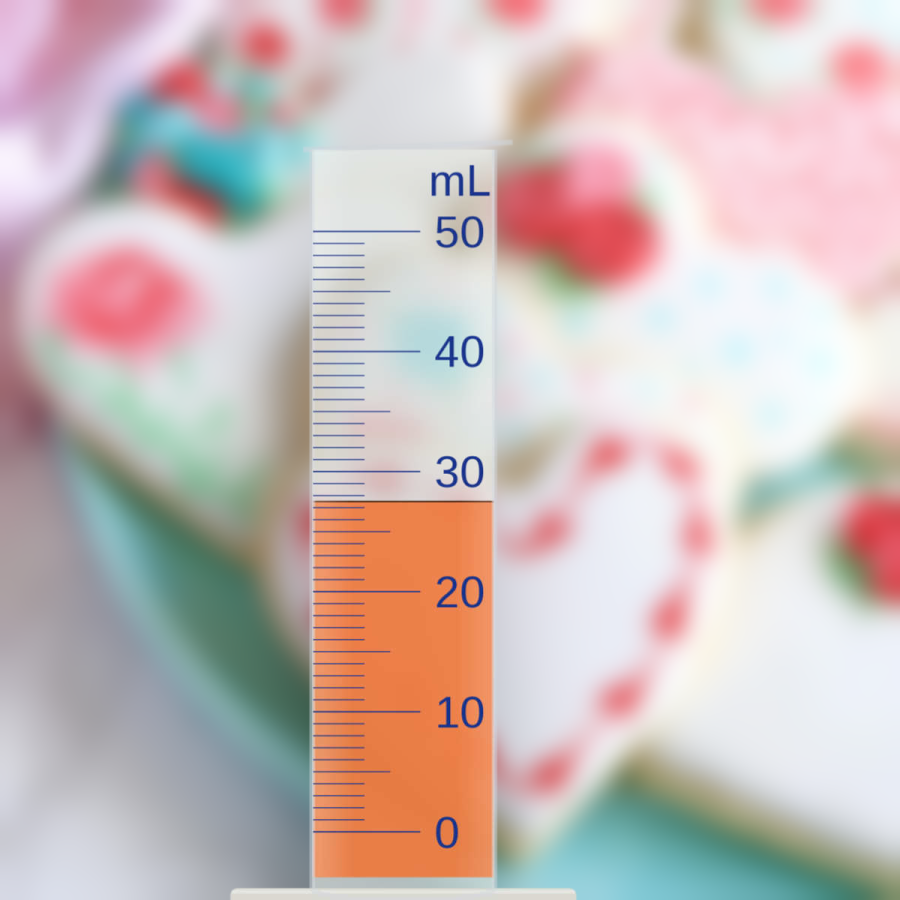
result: 27.5,mL
